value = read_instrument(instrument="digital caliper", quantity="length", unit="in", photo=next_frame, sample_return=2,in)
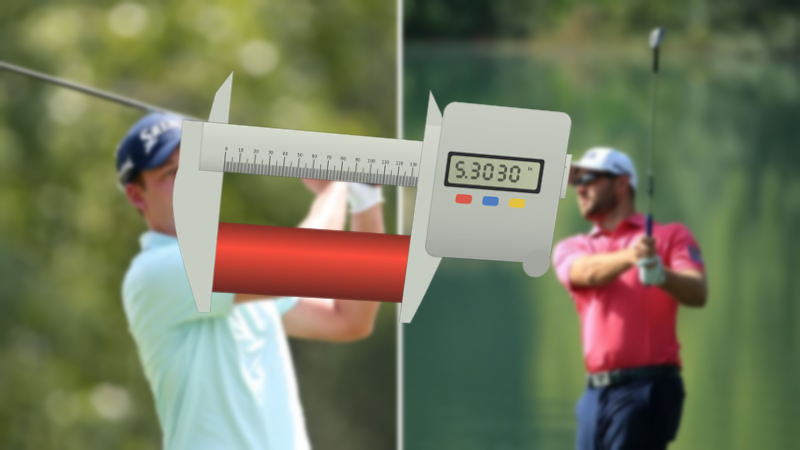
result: 5.3030,in
